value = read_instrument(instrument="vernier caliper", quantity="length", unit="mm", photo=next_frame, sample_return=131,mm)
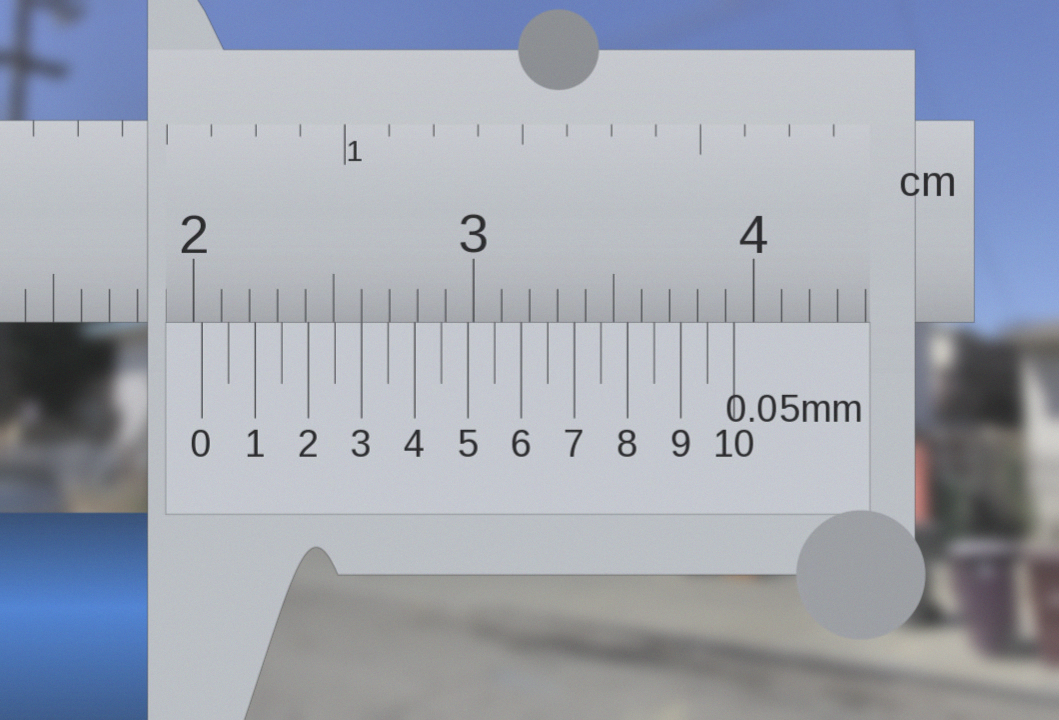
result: 20.30,mm
